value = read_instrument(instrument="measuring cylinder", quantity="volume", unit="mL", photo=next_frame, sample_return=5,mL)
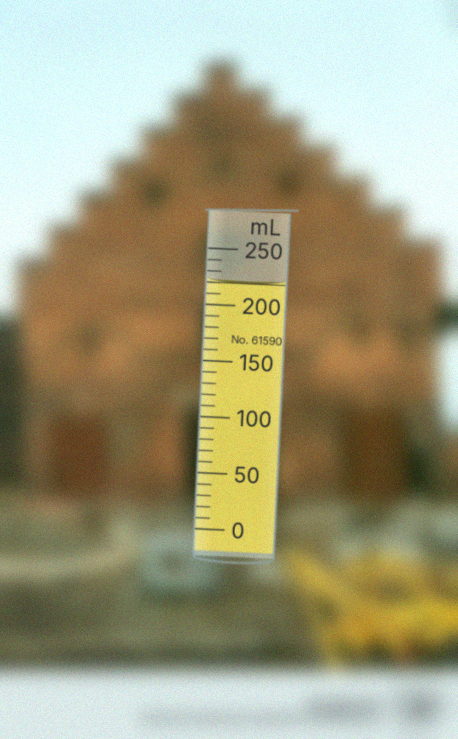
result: 220,mL
